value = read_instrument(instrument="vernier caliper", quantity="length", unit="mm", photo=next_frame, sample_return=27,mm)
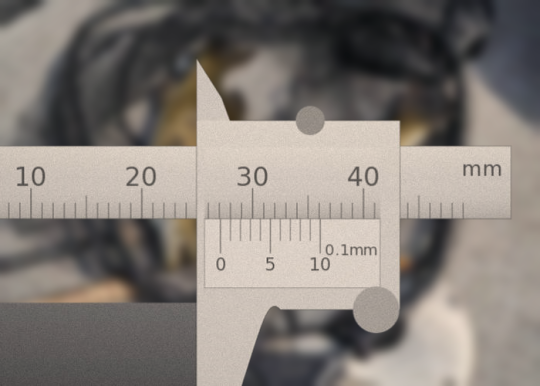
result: 27.1,mm
